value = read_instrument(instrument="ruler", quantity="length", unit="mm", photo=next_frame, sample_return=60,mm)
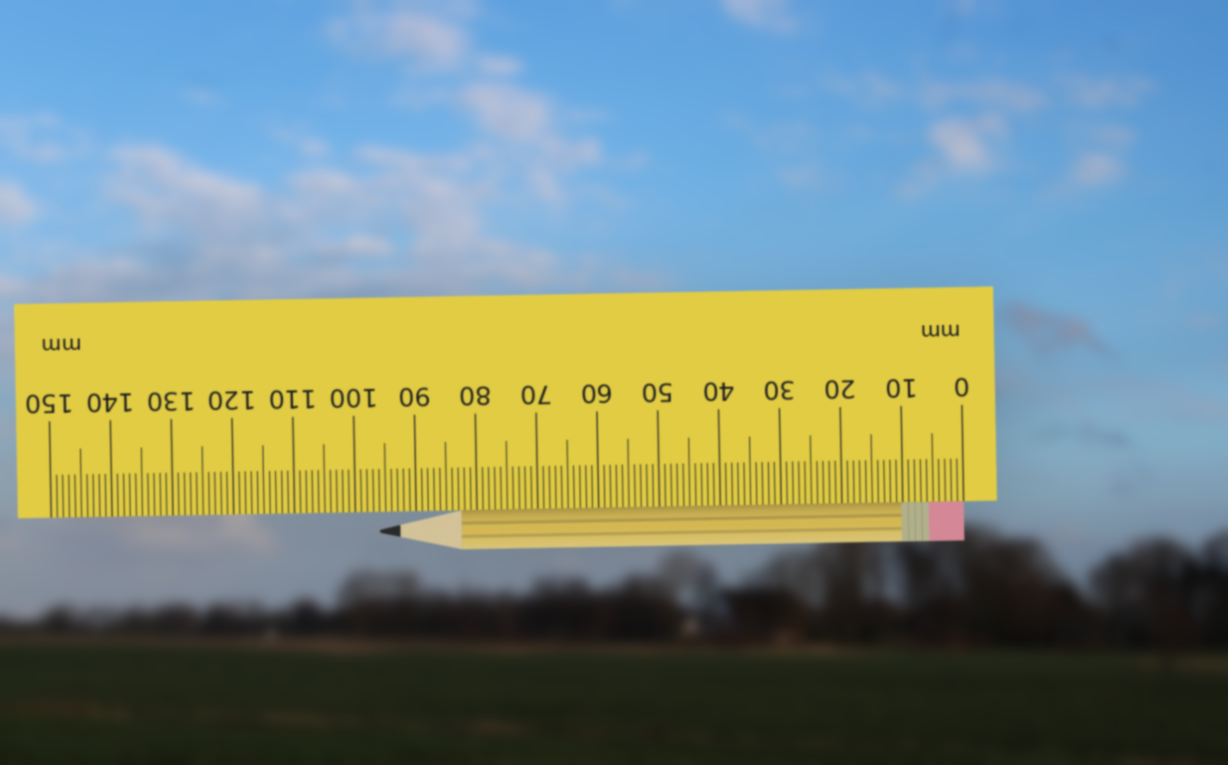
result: 96,mm
